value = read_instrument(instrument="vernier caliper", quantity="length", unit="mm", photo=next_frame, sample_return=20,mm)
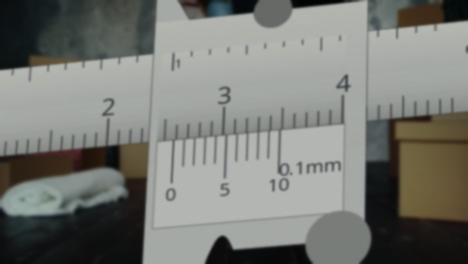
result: 25.8,mm
